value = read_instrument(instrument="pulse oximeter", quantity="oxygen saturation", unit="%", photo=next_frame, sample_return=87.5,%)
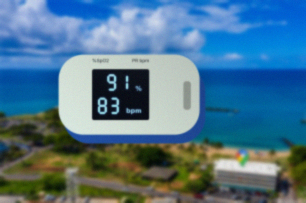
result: 91,%
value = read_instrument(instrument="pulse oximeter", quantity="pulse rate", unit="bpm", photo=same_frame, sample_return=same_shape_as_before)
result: 83,bpm
